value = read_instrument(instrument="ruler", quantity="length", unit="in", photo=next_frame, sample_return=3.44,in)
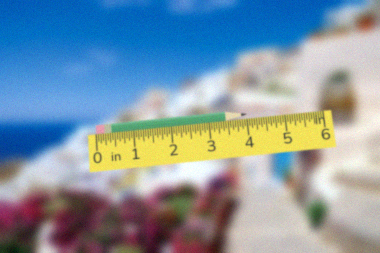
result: 4,in
